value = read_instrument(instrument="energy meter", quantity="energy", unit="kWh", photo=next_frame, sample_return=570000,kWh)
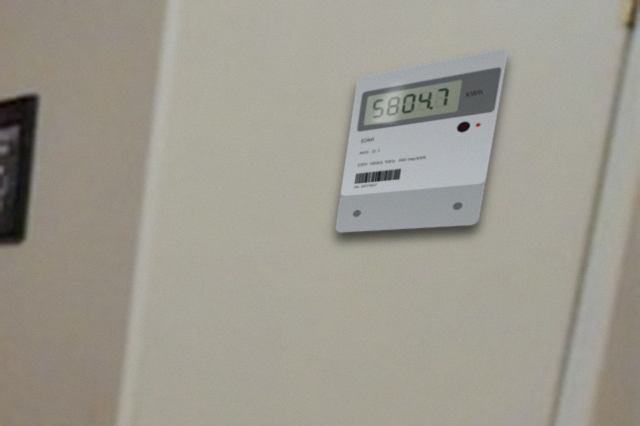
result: 5804.7,kWh
